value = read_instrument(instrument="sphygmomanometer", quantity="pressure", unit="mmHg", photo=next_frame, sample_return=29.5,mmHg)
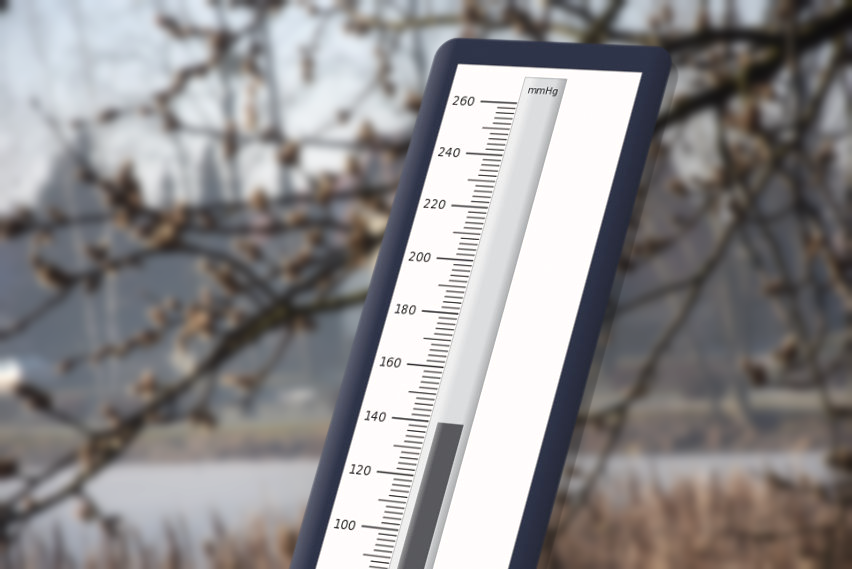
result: 140,mmHg
